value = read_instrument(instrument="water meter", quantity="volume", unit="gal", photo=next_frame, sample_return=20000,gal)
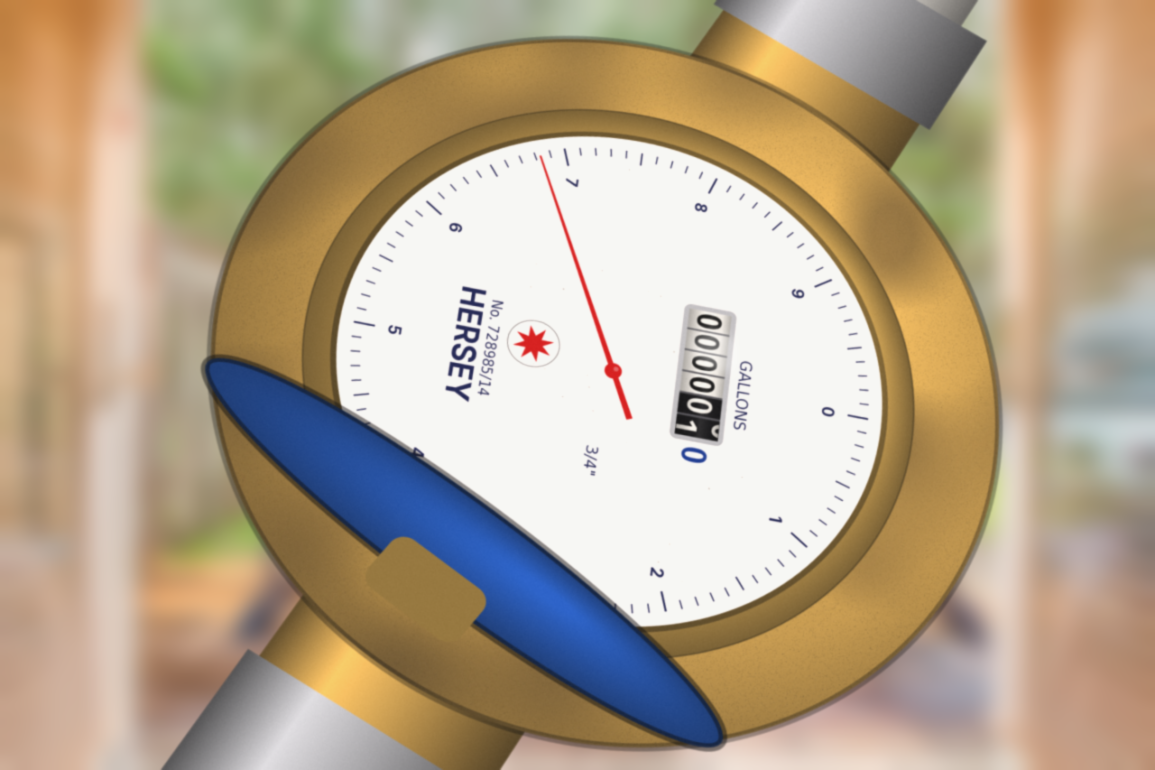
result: 6.8,gal
